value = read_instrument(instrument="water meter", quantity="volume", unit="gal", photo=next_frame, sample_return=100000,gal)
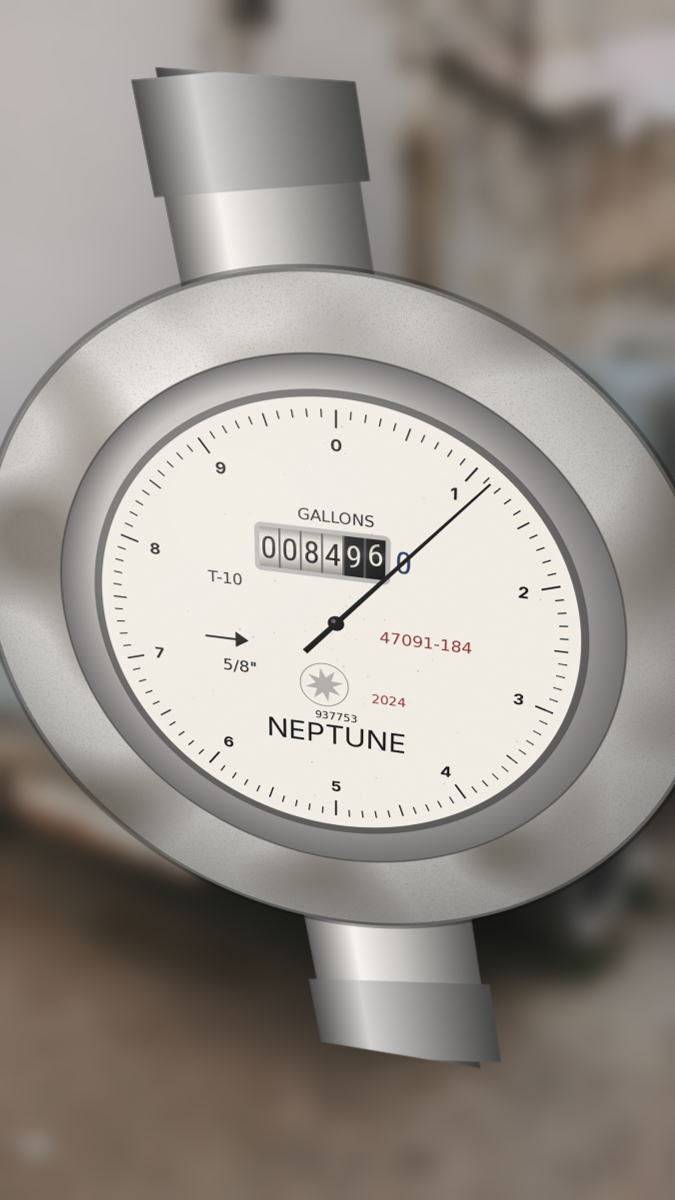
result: 84961.1,gal
